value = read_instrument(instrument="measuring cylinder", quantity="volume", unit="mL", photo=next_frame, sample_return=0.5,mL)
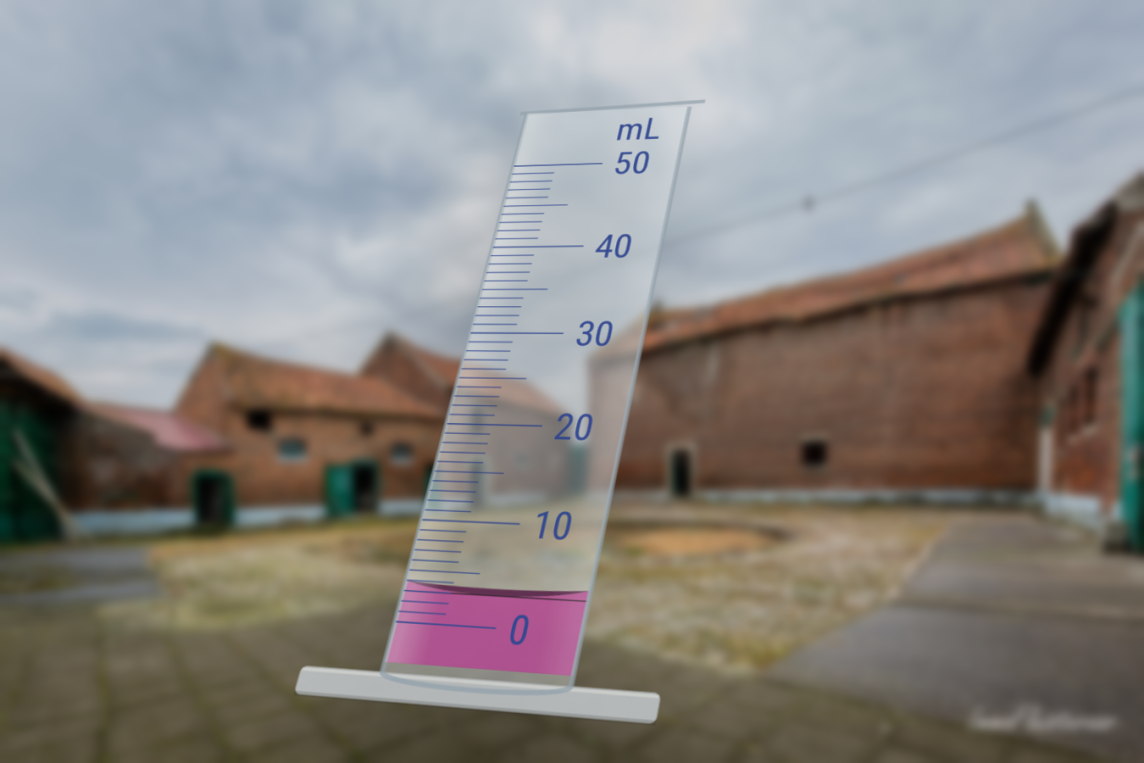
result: 3,mL
